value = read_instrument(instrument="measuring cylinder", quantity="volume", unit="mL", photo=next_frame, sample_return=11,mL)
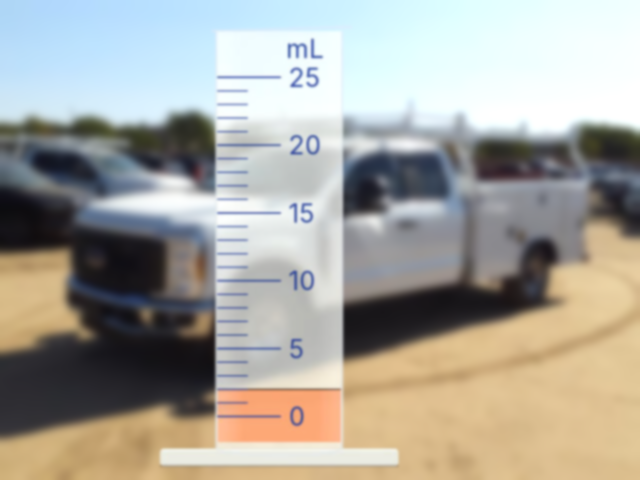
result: 2,mL
